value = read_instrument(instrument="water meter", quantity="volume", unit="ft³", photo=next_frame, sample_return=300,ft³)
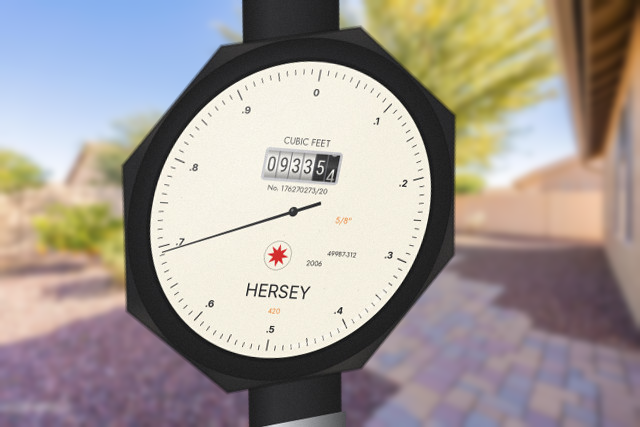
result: 93353.69,ft³
